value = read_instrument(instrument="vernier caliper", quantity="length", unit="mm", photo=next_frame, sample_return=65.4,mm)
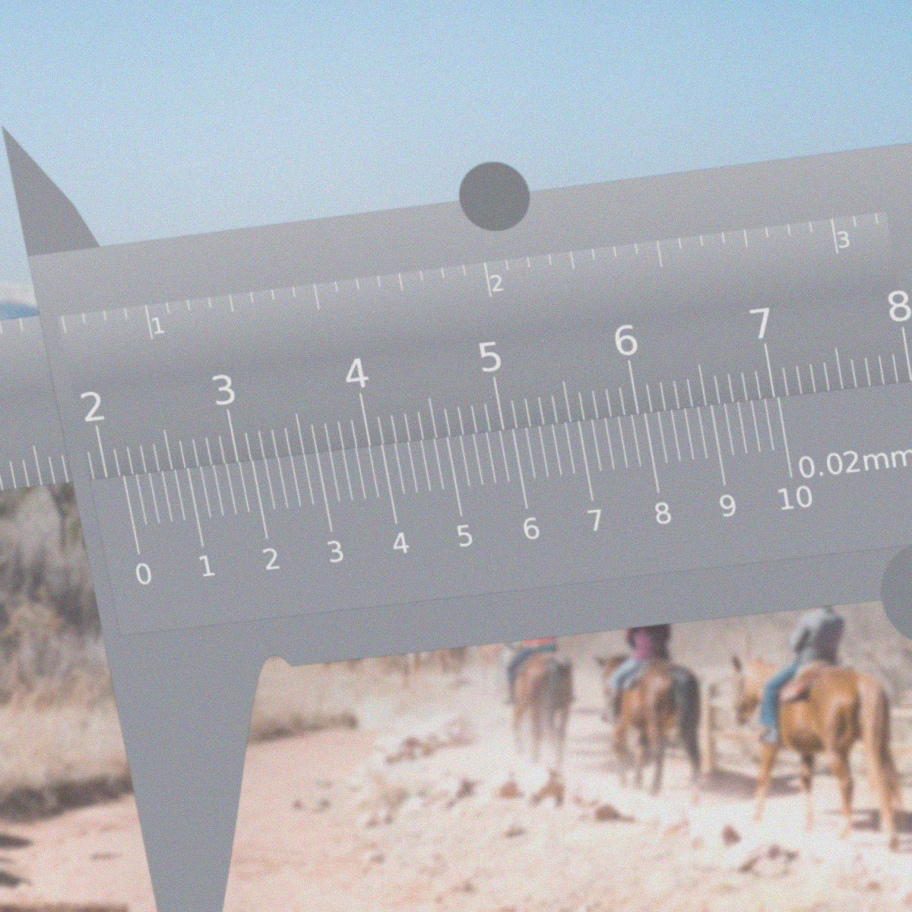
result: 21.3,mm
